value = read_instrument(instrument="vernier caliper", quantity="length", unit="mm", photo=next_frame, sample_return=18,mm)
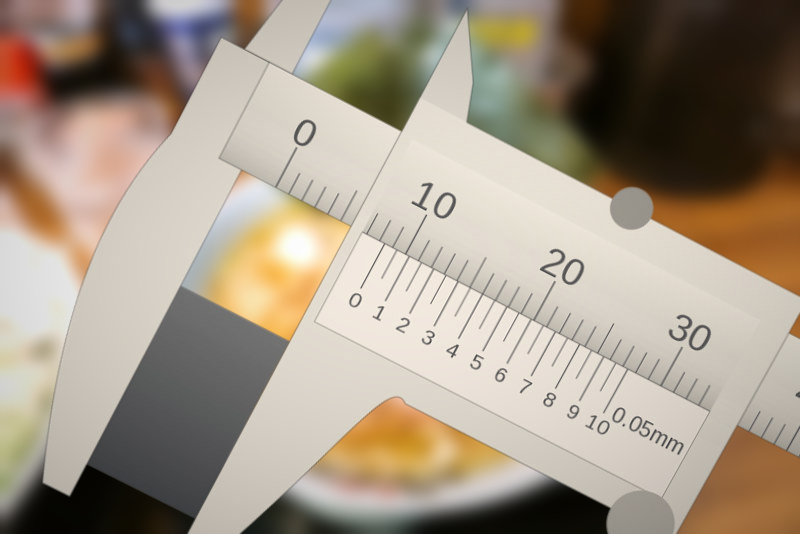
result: 8.4,mm
